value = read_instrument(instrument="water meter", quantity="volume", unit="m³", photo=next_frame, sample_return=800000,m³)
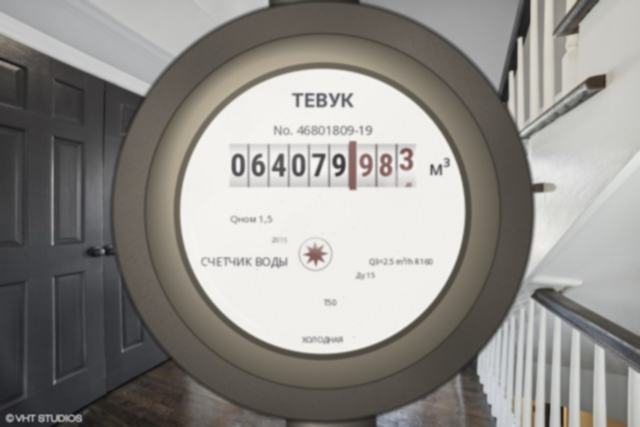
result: 64079.983,m³
